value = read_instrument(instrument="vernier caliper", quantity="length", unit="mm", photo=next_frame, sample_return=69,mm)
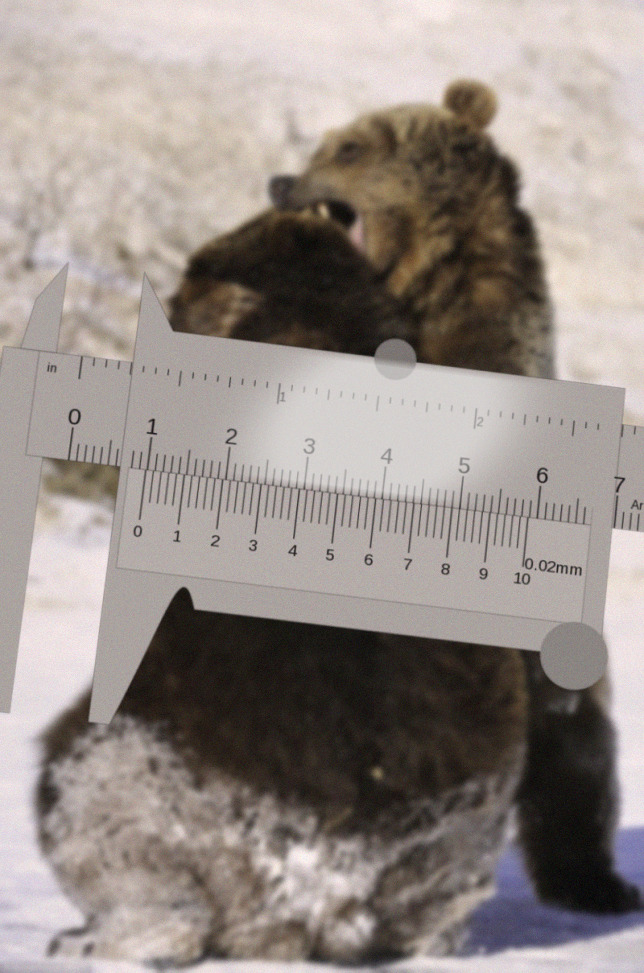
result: 9.8,mm
